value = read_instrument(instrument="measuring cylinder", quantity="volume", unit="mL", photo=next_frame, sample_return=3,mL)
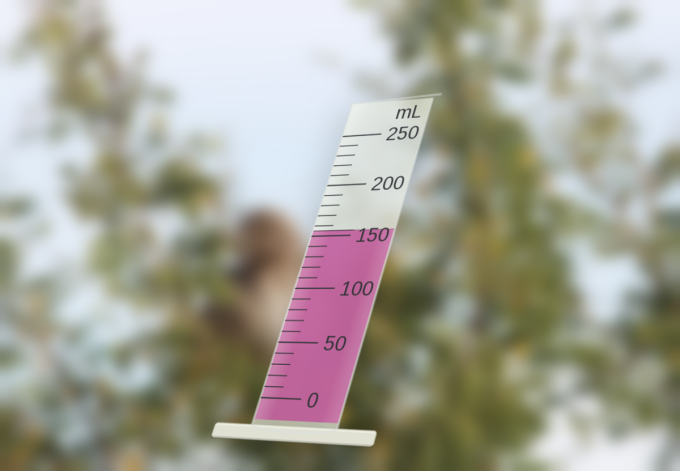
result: 155,mL
